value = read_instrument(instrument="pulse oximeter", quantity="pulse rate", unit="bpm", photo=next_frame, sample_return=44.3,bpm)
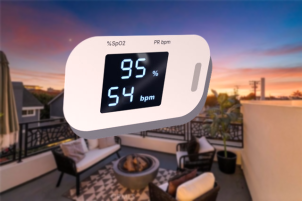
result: 54,bpm
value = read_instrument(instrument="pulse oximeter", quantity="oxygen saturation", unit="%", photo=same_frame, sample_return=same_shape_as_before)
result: 95,%
